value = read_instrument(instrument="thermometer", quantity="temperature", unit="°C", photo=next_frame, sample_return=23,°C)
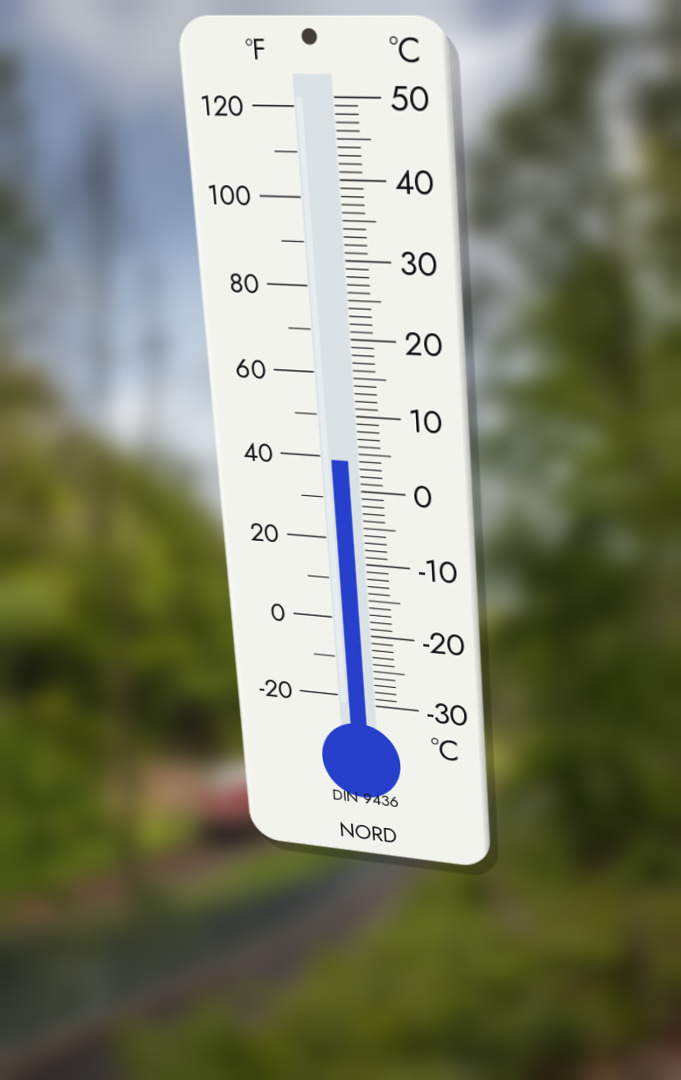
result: 4,°C
